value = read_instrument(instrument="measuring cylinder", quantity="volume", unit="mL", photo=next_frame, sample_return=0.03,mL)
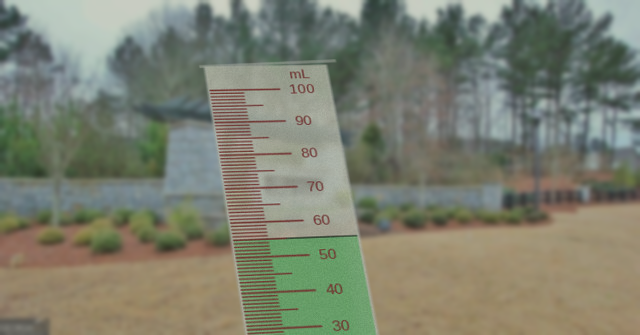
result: 55,mL
